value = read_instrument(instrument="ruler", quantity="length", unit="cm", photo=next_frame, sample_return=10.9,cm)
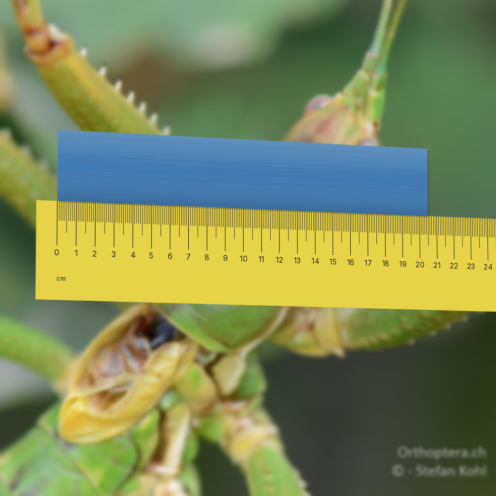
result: 20.5,cm
